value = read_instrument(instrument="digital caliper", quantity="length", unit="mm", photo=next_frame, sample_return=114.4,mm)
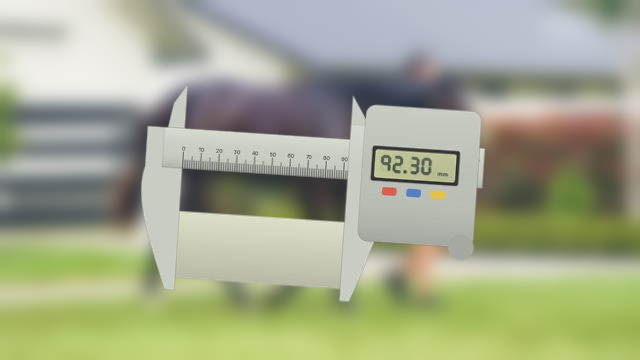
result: 92.30,mm
